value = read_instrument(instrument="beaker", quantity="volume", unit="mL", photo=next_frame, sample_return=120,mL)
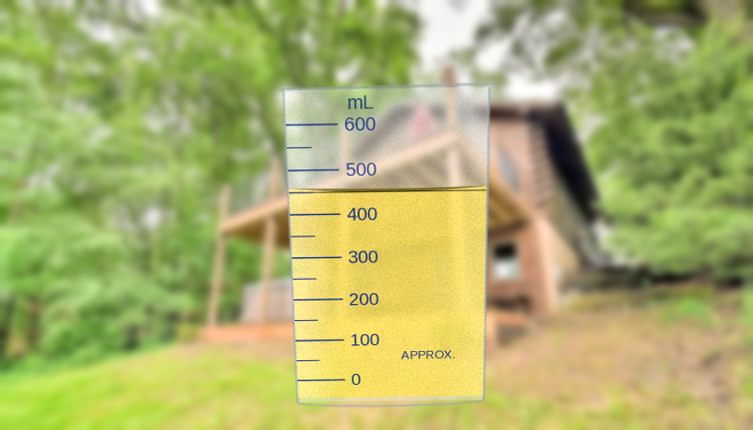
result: 450,mL
